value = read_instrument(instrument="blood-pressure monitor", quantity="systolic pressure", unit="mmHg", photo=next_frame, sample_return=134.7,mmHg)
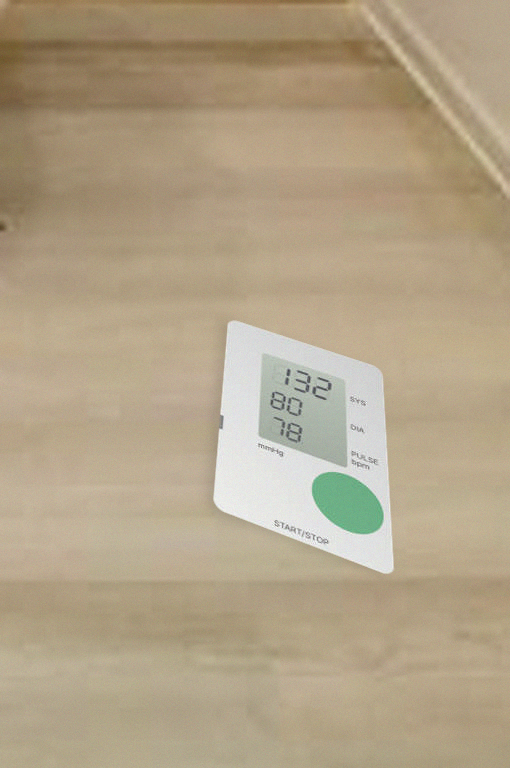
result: 132,mmHg
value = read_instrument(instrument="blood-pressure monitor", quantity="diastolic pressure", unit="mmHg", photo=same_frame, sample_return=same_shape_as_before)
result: 80,mmHg
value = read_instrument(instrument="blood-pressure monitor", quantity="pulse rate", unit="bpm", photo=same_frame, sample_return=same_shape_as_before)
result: 78,bpm
